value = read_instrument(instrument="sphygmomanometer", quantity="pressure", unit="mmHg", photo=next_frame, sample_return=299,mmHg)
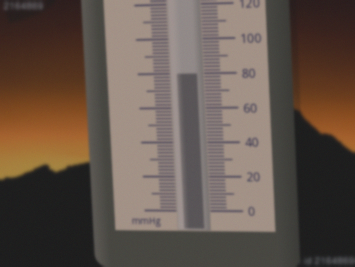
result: 80,mmHg
